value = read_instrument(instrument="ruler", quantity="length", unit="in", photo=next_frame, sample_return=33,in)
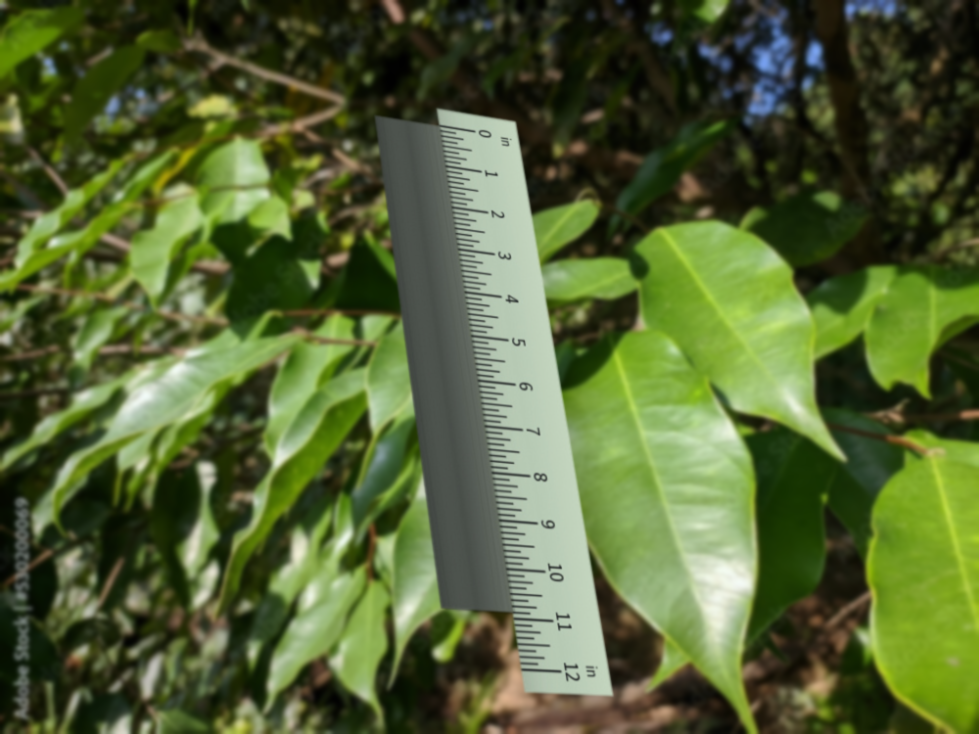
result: 10.875,in
